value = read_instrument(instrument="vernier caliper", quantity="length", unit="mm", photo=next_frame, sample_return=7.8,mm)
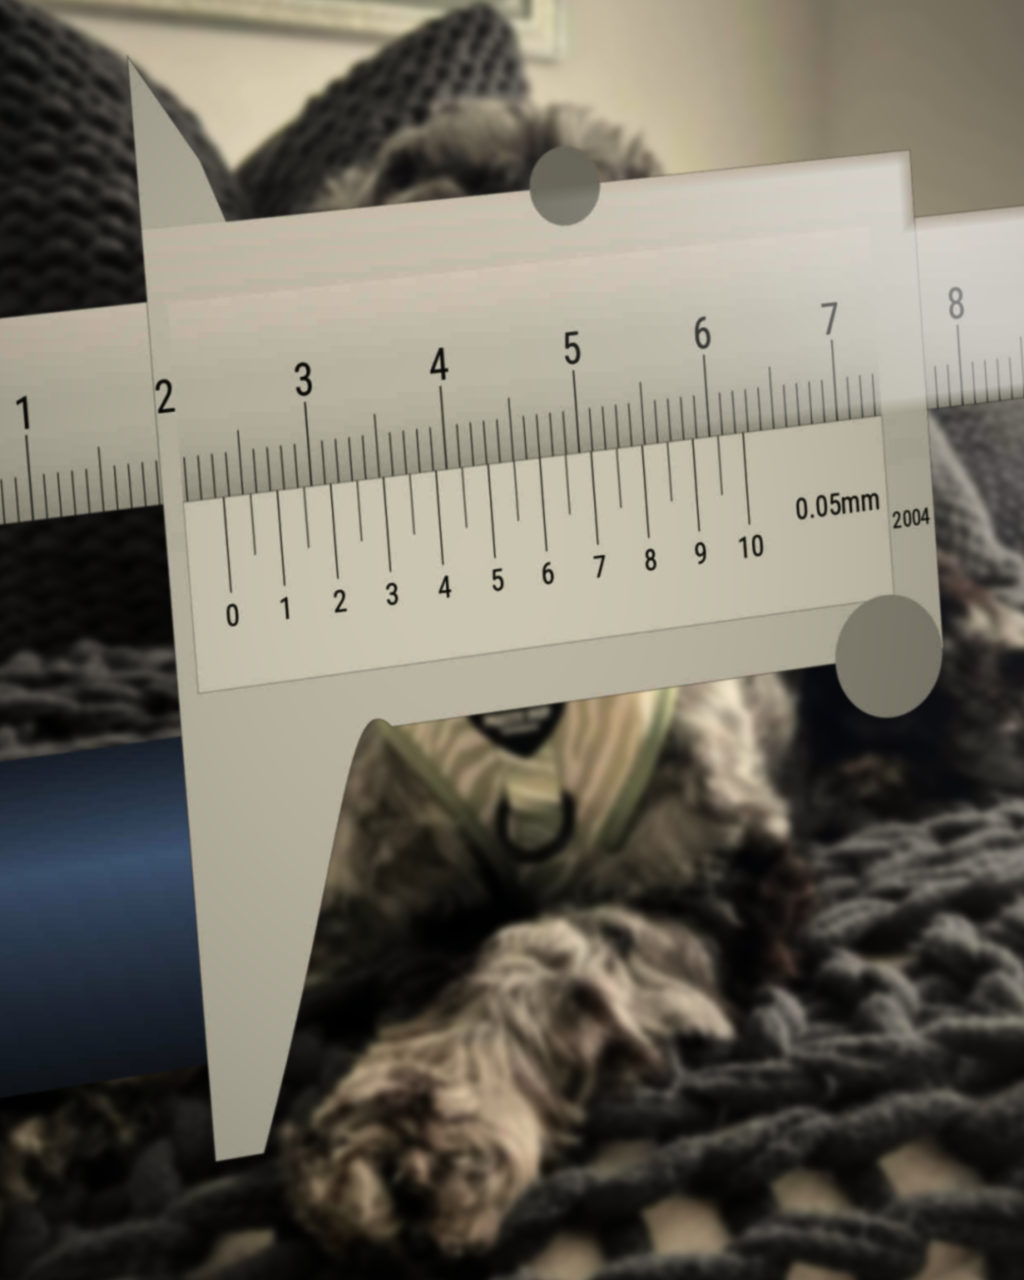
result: 23.6,mm
